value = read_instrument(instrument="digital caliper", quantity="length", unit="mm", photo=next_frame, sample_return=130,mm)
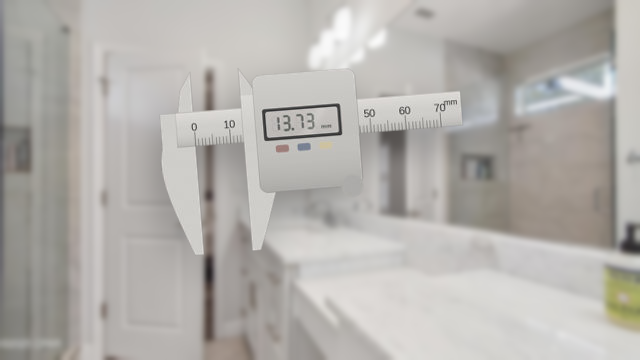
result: 13.73,mm
